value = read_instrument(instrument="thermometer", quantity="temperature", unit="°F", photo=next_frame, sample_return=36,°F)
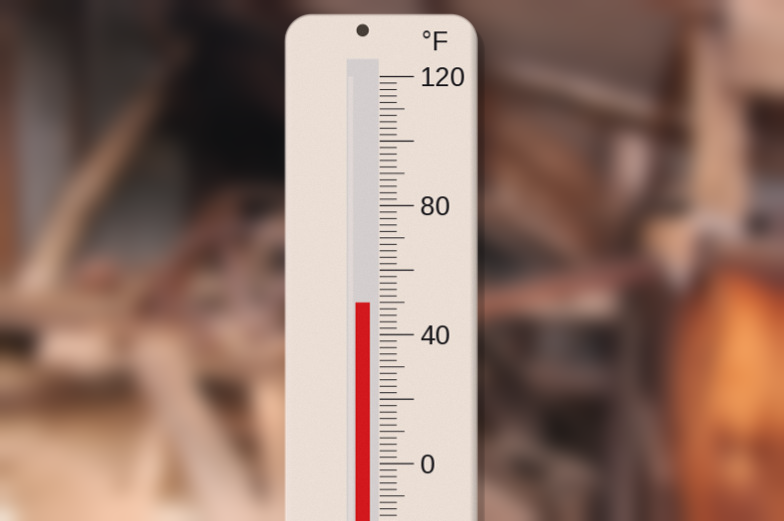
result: 50,°F
